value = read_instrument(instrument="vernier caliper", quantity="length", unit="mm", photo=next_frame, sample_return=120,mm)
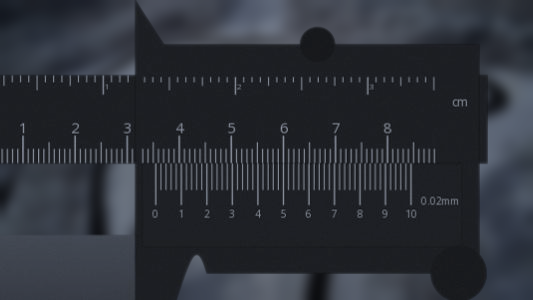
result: 35.5,mm
